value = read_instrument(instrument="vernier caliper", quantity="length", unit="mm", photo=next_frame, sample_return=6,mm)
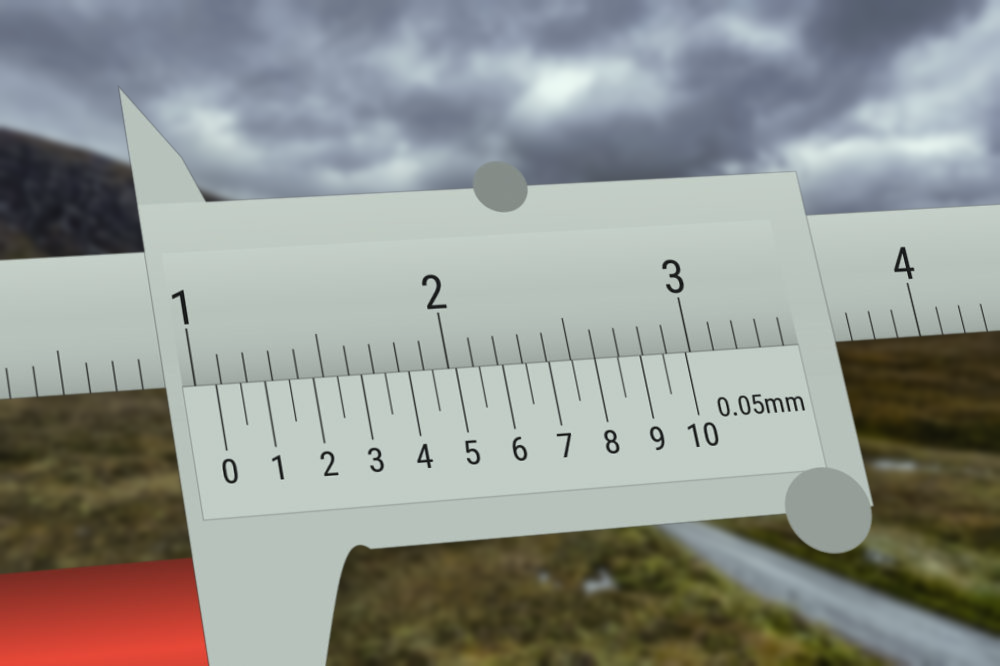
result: 10.8,mm
